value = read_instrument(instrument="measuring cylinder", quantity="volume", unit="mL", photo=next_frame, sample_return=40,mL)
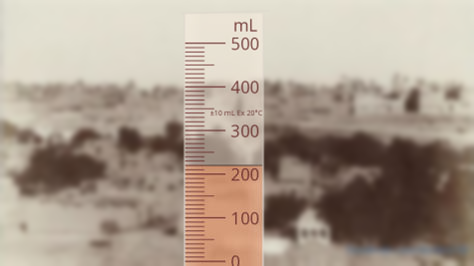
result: 220,mL
